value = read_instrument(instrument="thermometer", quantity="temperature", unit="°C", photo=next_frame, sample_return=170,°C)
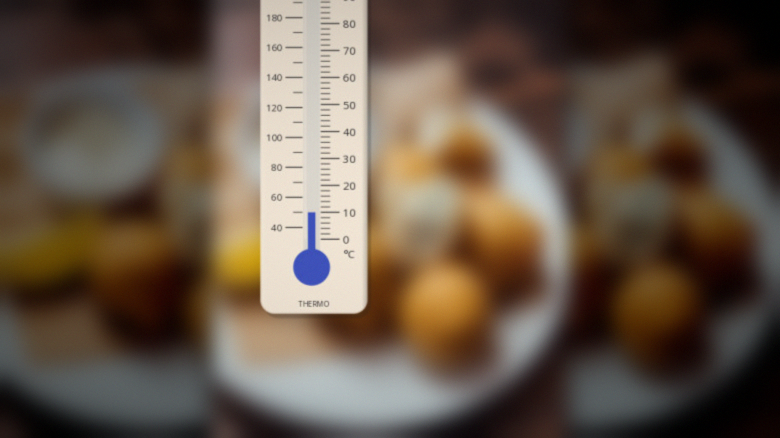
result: 10,°C
